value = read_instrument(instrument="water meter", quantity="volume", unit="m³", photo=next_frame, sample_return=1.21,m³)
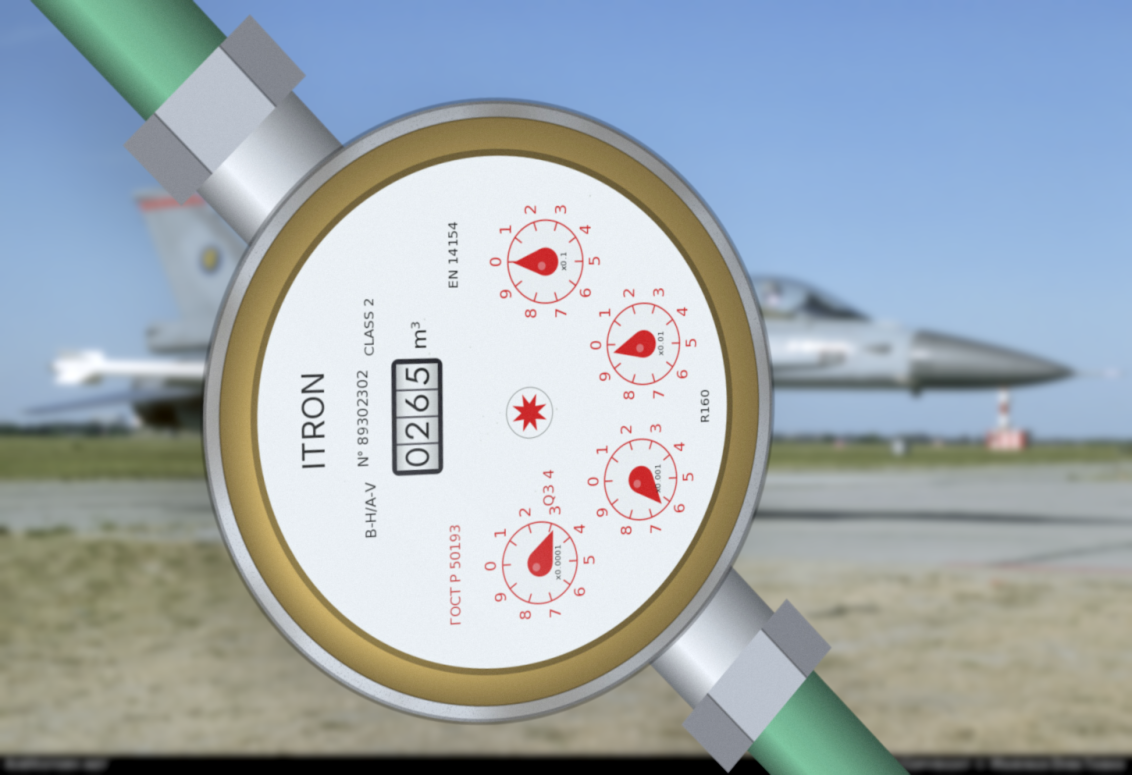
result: 264.9963,m³
